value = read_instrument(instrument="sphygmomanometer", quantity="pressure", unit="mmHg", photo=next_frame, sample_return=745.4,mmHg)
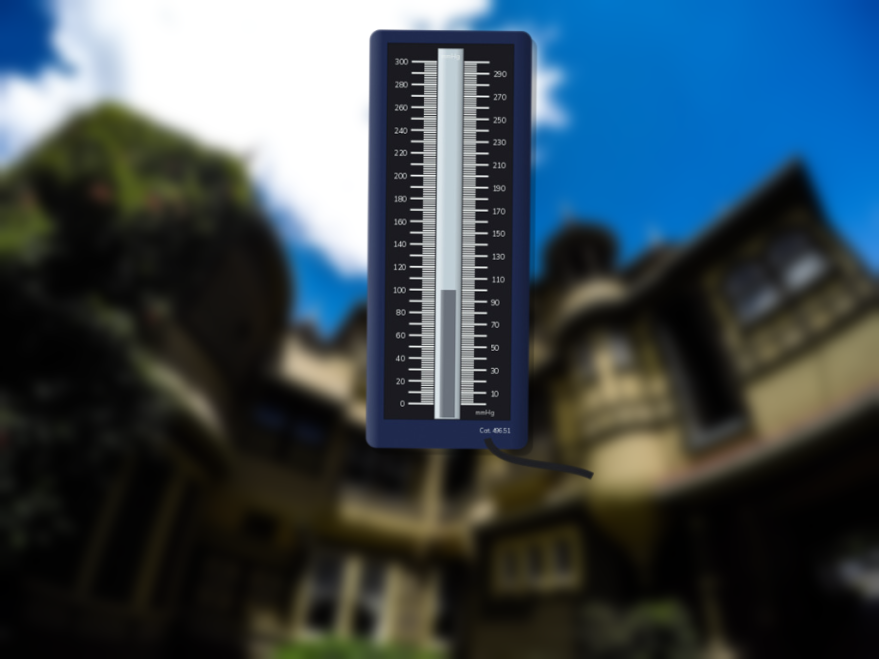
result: 100,mmHg
